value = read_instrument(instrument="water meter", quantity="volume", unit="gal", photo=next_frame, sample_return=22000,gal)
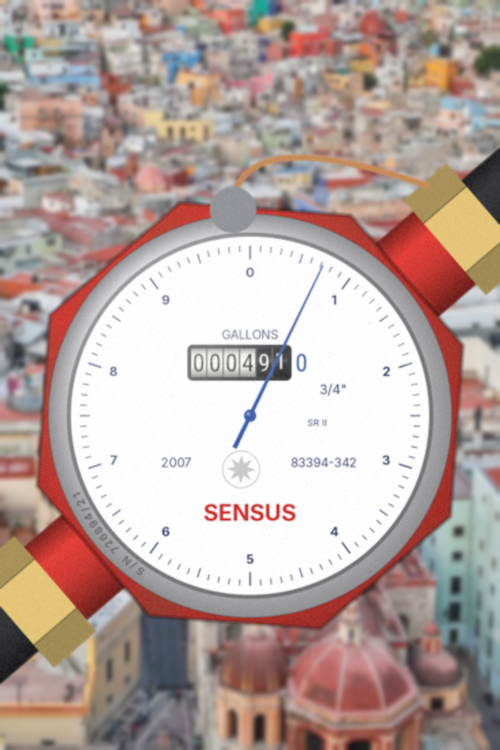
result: 4910.7,gal
